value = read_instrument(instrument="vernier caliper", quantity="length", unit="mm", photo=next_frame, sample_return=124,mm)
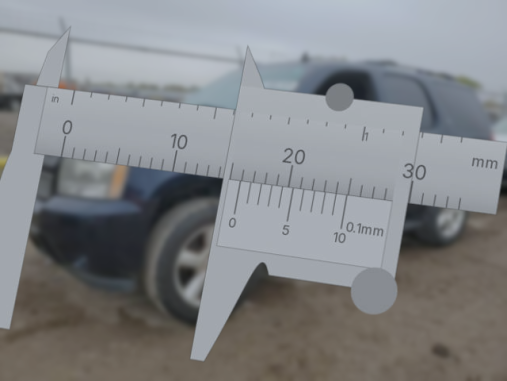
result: 15.9,mm
